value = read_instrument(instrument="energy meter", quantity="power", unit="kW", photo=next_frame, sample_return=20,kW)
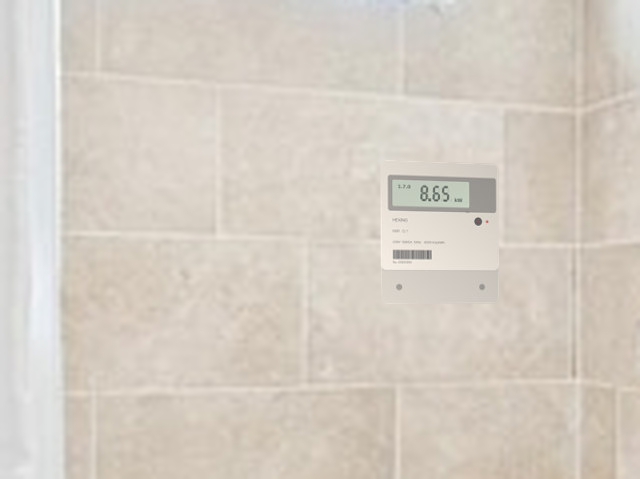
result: 8.65,kW
